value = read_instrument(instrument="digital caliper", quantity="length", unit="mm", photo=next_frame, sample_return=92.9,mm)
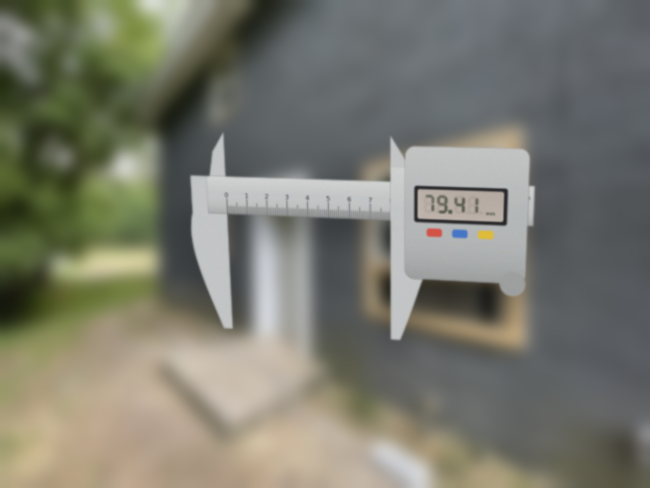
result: 79.41,mm
